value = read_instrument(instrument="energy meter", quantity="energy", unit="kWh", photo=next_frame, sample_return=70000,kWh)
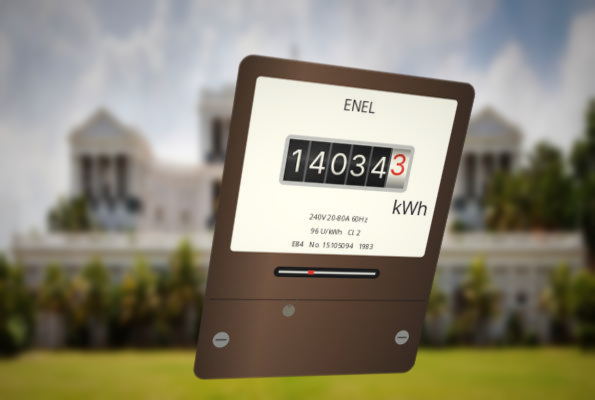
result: 14034.3,kWh
